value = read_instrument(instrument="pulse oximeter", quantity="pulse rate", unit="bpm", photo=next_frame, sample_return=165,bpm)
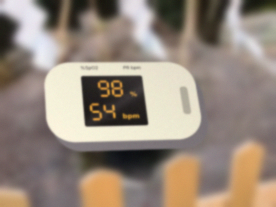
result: 54,bpm
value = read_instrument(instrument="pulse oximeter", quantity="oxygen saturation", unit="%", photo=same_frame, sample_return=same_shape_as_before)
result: 98,%
